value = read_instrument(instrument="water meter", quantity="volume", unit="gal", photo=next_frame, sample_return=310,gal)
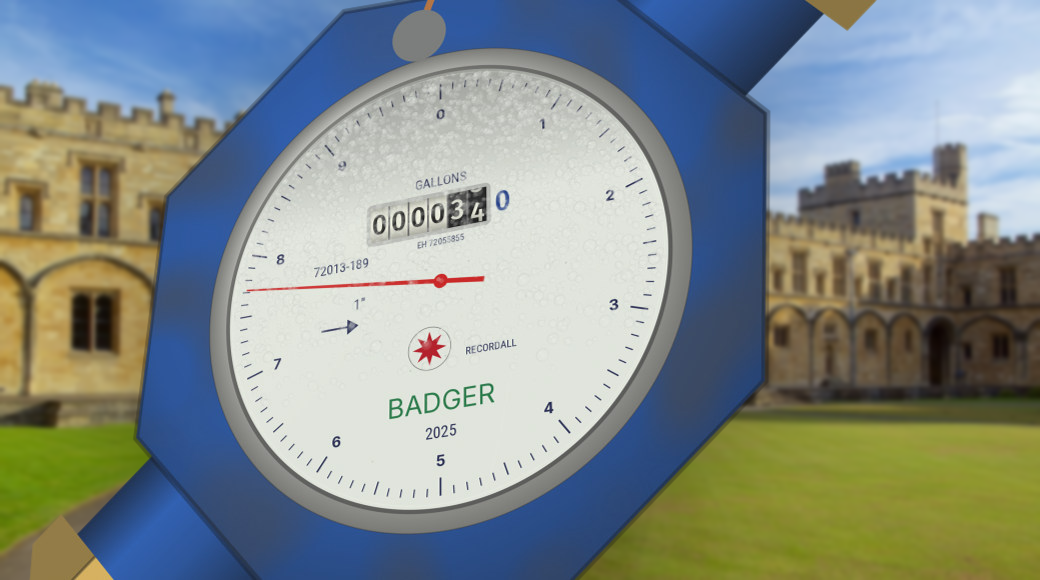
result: 337.7,gal
